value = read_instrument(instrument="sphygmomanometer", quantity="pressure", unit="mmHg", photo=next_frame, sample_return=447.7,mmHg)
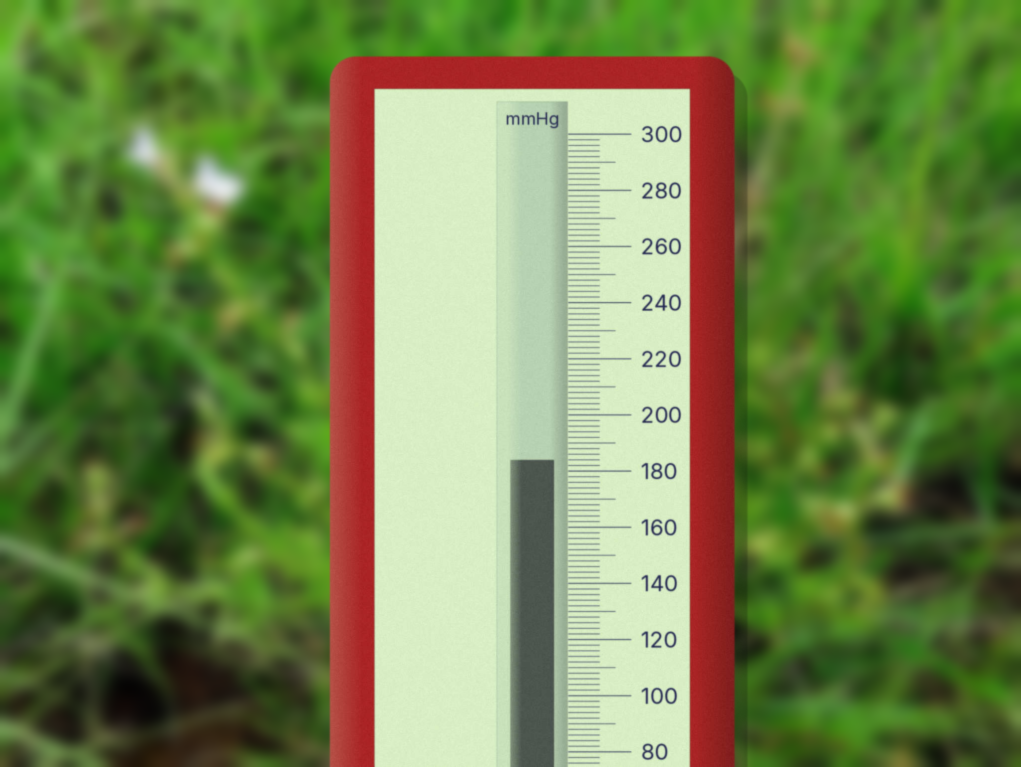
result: 184,mmHg
